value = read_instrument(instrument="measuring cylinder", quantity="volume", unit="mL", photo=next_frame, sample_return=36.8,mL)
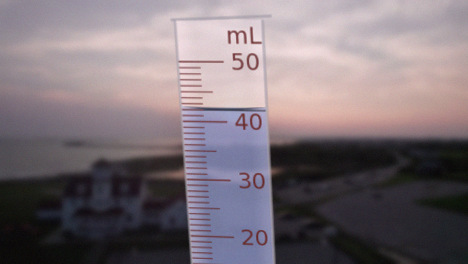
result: 42,mL
